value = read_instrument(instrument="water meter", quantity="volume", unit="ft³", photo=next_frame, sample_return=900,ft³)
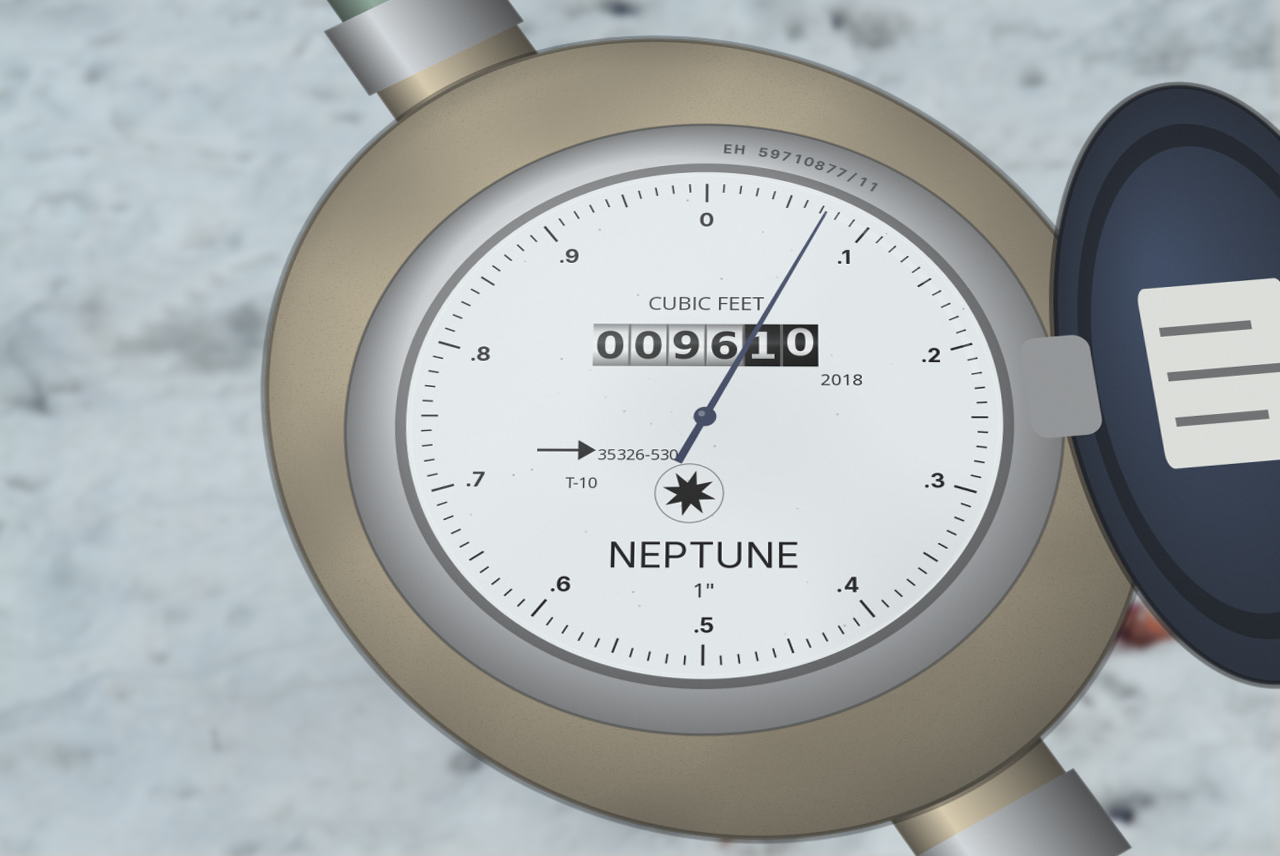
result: 9610.07,ft³
